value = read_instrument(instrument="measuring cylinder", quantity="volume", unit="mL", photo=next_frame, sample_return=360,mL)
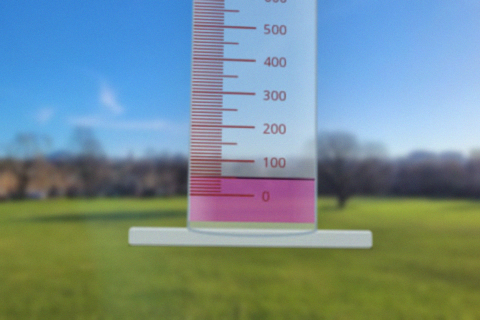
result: 50,mL
